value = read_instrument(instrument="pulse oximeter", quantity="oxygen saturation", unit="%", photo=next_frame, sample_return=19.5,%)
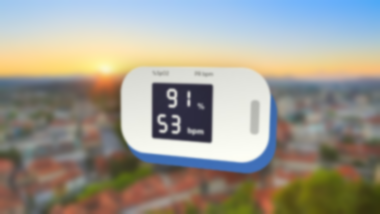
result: 91,%
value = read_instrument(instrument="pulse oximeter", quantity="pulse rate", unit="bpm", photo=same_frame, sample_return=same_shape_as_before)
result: 53,bpm
